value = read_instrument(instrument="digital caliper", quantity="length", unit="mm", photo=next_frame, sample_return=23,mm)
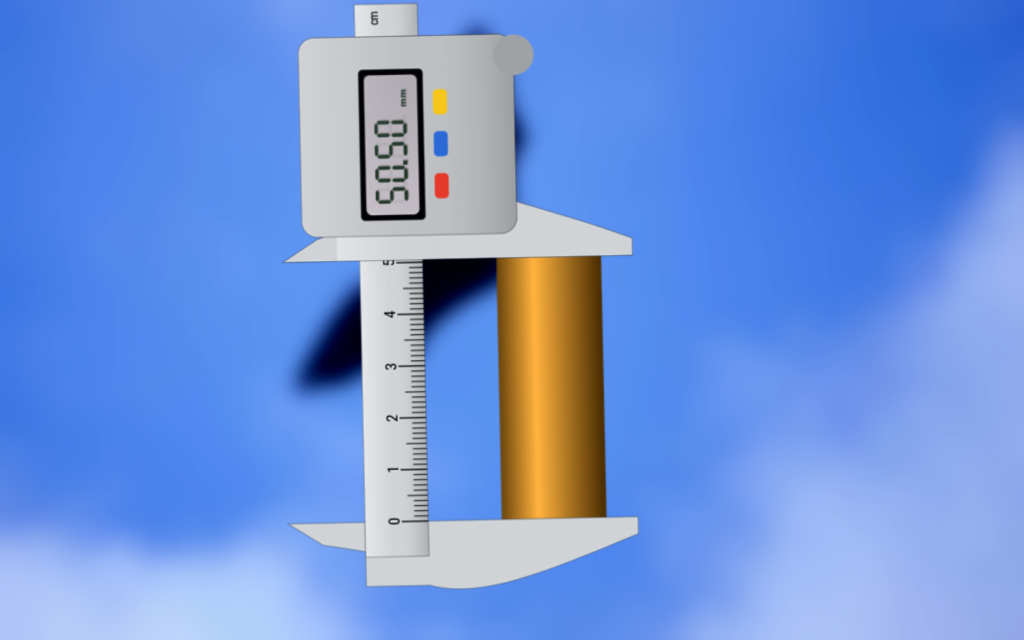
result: 50.50,mm
